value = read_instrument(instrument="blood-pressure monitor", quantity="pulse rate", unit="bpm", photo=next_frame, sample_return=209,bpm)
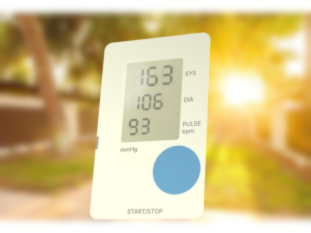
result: 93,bpm
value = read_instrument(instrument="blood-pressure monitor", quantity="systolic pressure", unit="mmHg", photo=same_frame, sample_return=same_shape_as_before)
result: 163,mmHg
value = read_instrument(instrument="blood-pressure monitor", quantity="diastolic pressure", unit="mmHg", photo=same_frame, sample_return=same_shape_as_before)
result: 106,mmHg
